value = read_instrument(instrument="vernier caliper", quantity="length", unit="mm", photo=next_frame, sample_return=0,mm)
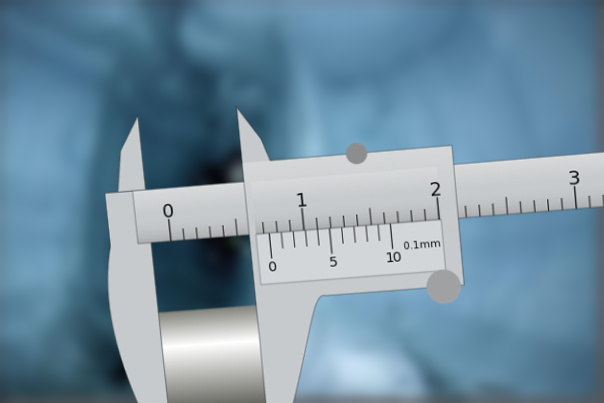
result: 7.4,mm
